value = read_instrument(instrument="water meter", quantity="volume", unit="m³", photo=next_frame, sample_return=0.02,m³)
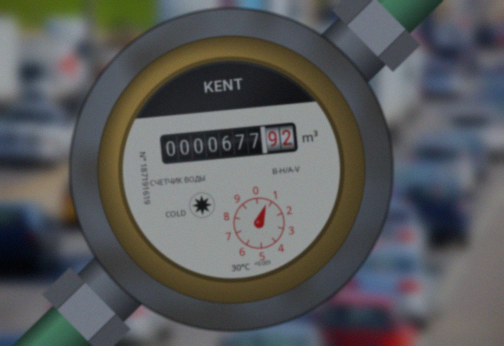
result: 677.920,m³
